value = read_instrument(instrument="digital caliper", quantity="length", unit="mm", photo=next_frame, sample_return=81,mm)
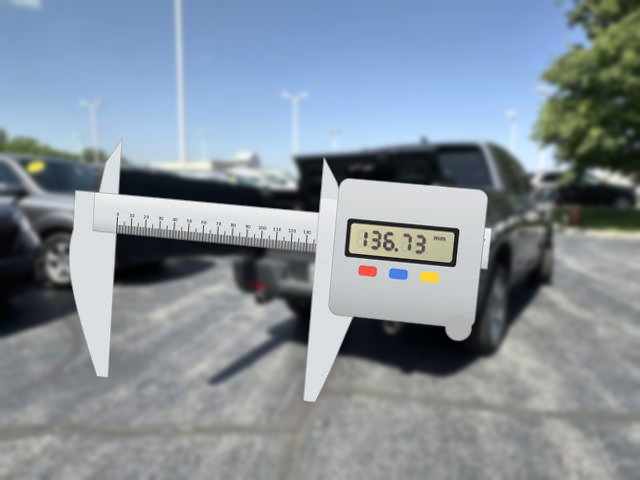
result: 136.73,mm
